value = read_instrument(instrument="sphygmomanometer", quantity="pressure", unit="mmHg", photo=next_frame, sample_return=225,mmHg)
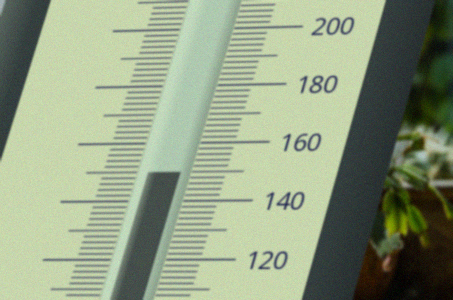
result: 150,mmHg
